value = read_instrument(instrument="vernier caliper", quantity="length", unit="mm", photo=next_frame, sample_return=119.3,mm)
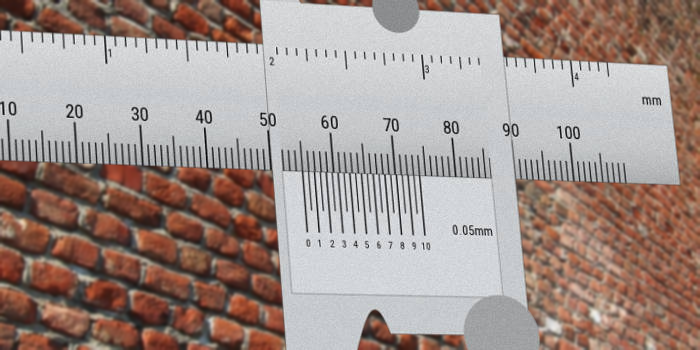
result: 55.0,mm
